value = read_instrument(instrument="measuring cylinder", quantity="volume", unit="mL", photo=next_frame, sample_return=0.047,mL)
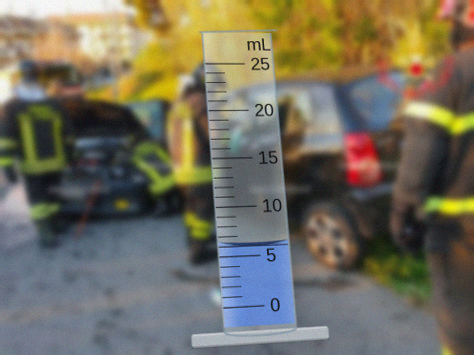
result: 6,mL
